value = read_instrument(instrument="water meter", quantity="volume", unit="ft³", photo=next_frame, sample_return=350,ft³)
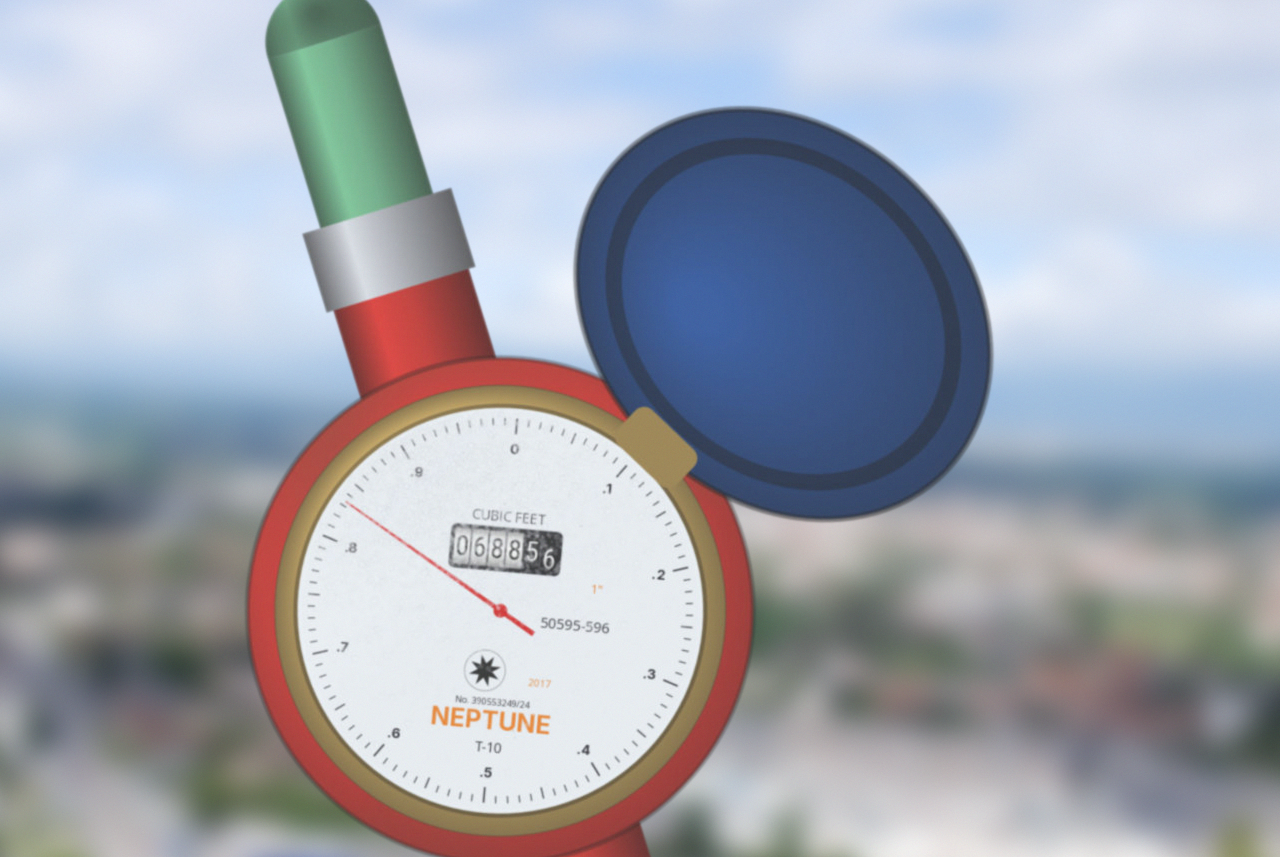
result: 68855.83,ft³
